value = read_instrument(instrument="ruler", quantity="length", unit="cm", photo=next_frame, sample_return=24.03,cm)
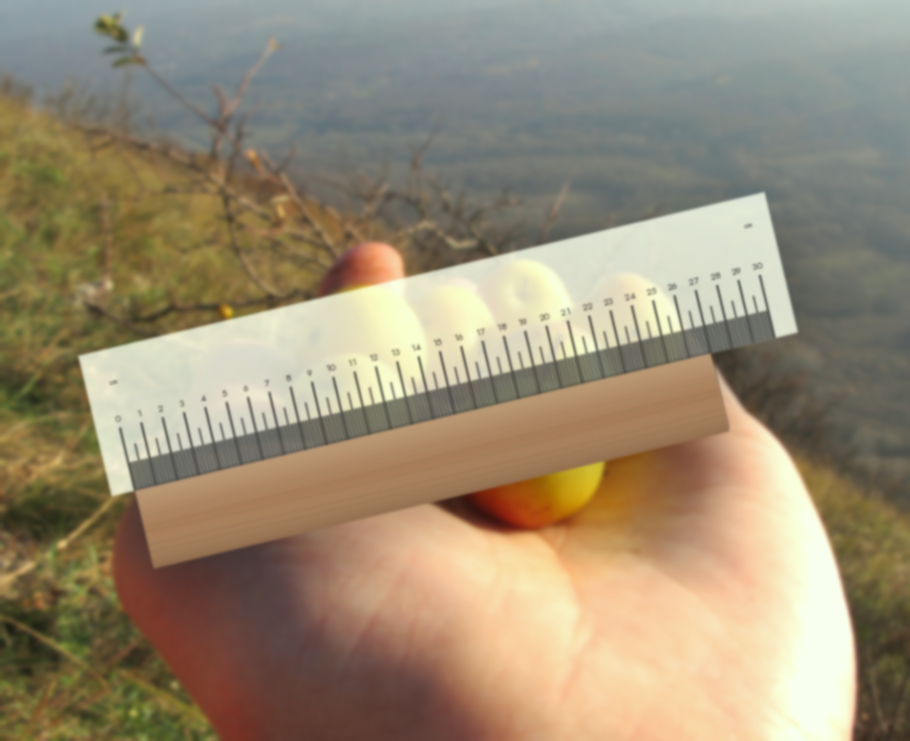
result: 27,cm
